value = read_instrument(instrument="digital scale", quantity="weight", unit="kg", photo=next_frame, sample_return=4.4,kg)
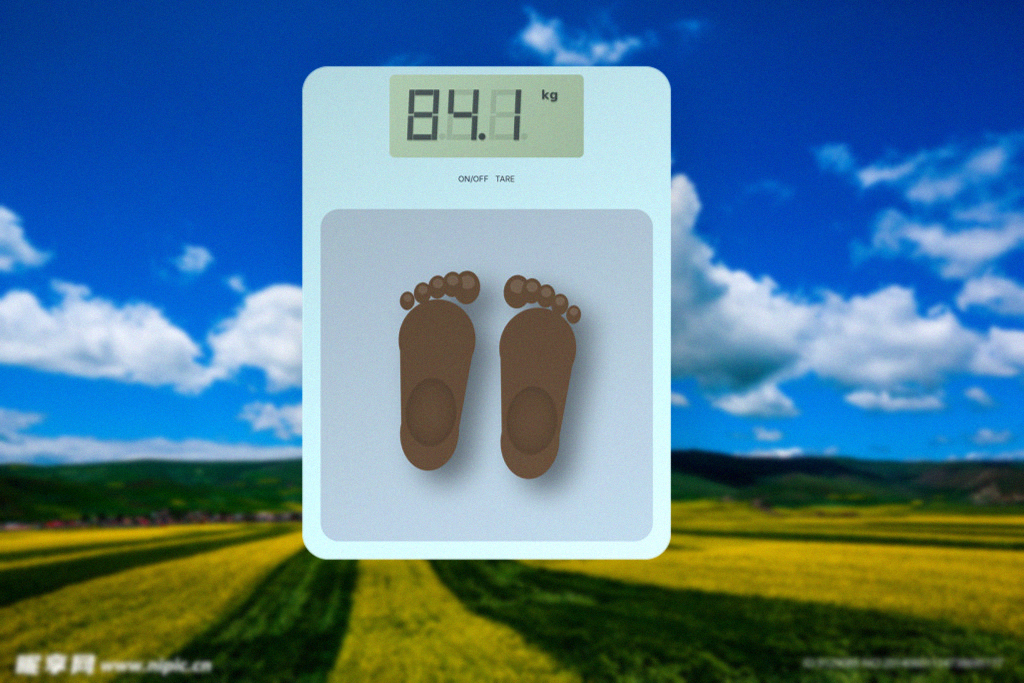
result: 84.1,kg
